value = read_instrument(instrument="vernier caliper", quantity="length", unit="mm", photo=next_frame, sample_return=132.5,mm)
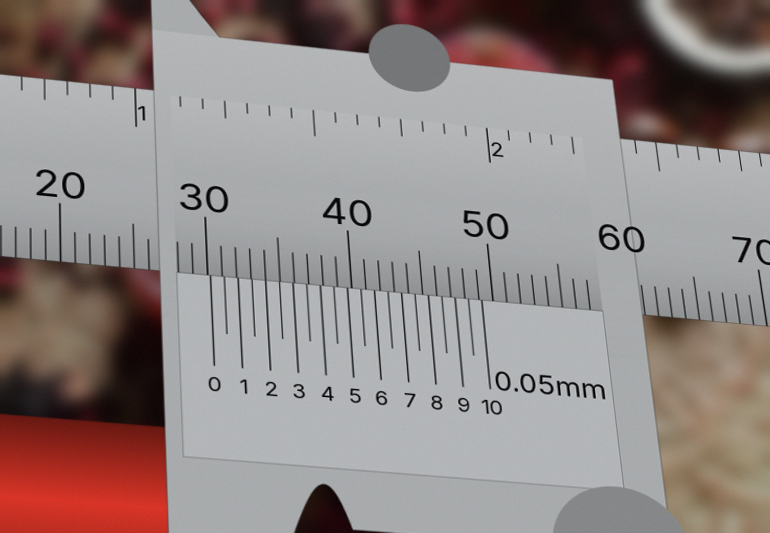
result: 30.2,mm
